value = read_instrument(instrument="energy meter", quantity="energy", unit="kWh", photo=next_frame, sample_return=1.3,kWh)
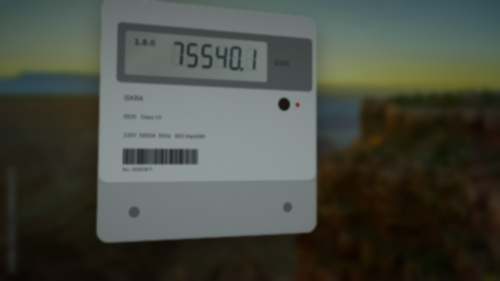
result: 75540.1,kWh
